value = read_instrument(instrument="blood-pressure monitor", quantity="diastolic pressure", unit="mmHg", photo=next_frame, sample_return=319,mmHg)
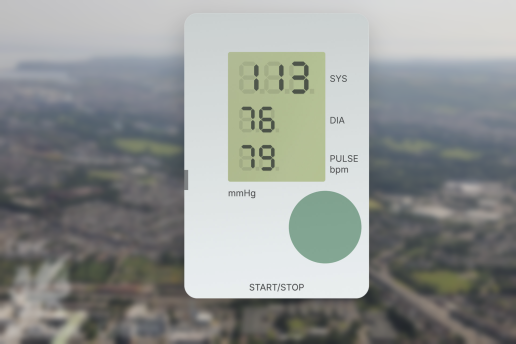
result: 76,mmHg
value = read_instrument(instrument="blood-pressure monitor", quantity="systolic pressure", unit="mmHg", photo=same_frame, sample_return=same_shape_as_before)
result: 113,mmHg
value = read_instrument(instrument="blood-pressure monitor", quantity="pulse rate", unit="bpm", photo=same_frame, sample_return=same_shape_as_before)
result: 79,bpm
